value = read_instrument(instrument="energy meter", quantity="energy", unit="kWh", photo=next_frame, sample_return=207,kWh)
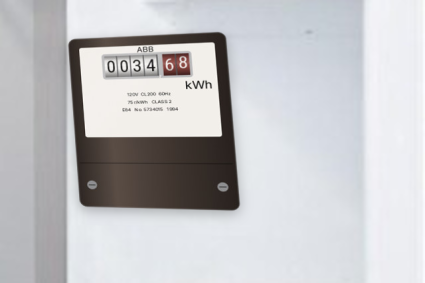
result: 34.68,kWh
